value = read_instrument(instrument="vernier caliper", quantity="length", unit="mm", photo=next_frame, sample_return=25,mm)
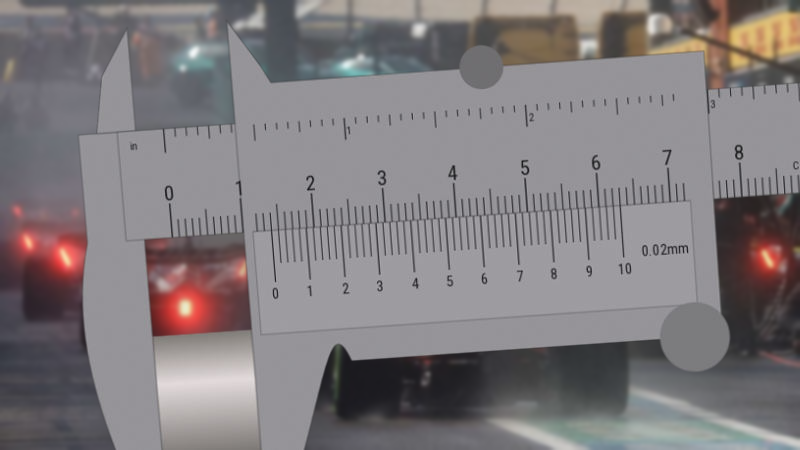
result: 14.0,mm
